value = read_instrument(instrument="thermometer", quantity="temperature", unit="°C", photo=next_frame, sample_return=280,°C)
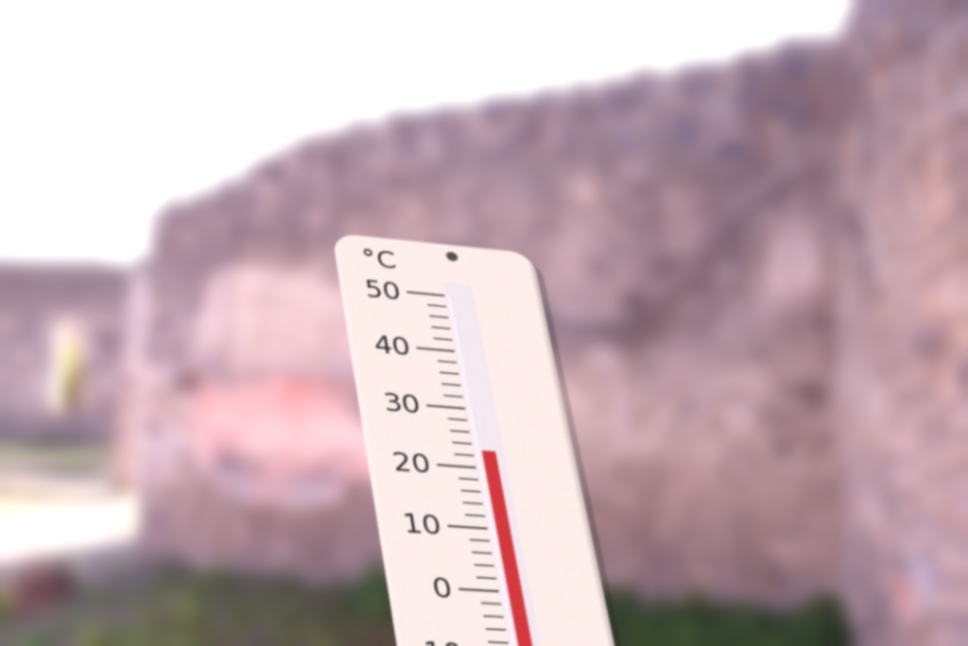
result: 23,°C
